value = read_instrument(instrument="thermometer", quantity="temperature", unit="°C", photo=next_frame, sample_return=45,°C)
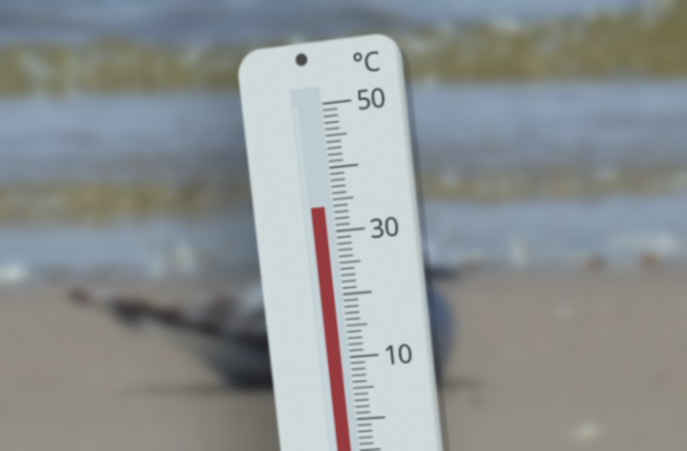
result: 34,°C
